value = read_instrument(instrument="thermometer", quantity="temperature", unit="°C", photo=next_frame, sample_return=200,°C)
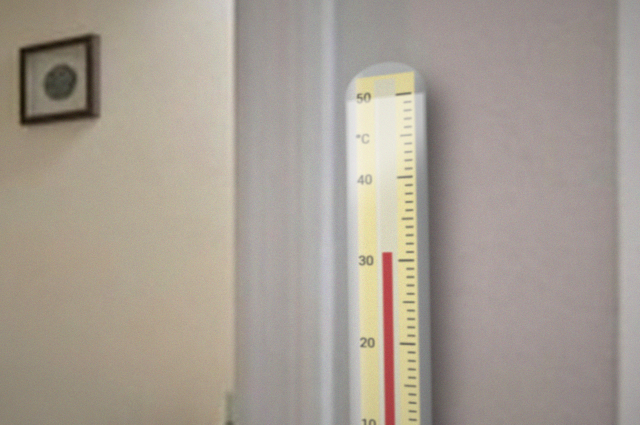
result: 31,°C
